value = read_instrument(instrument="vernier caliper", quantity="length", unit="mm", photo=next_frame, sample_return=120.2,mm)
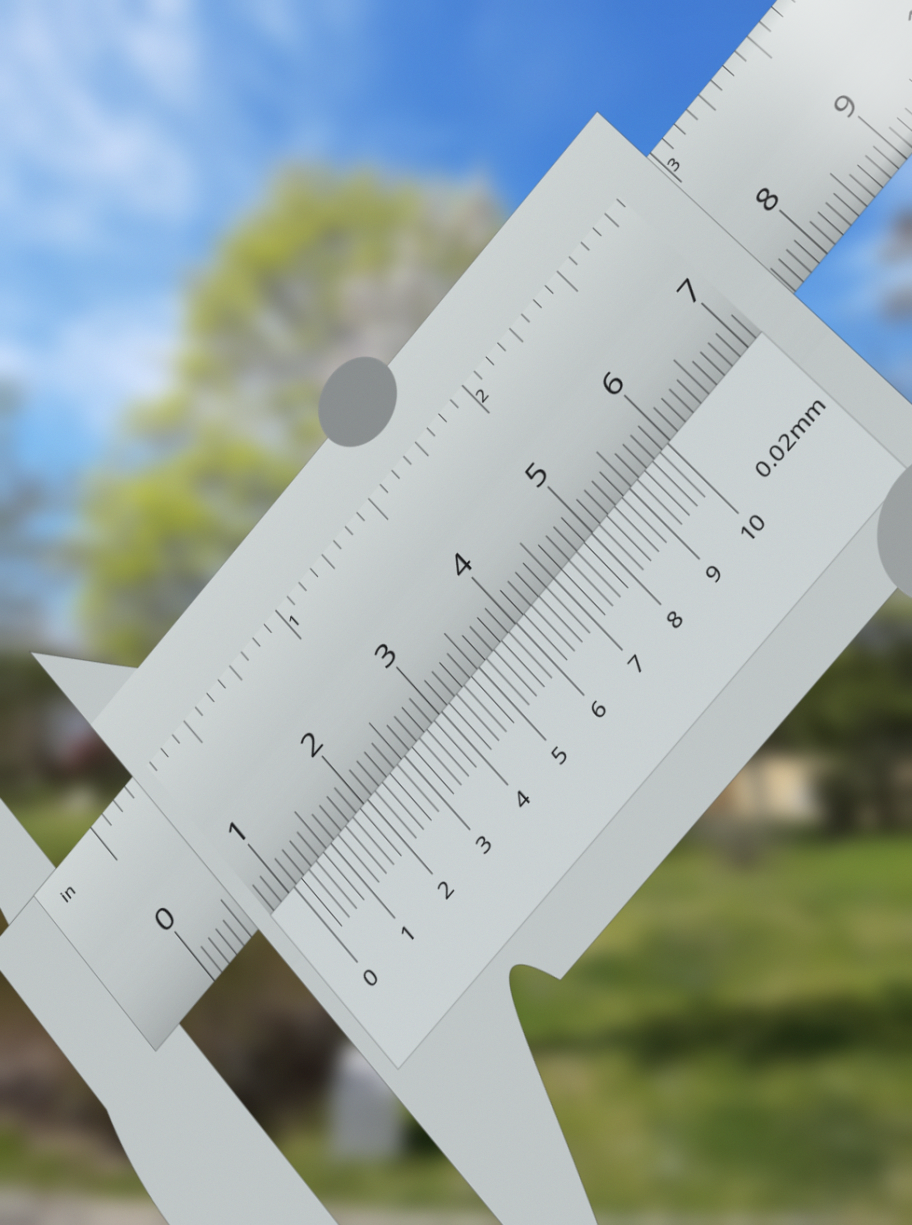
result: 10.7,mm
